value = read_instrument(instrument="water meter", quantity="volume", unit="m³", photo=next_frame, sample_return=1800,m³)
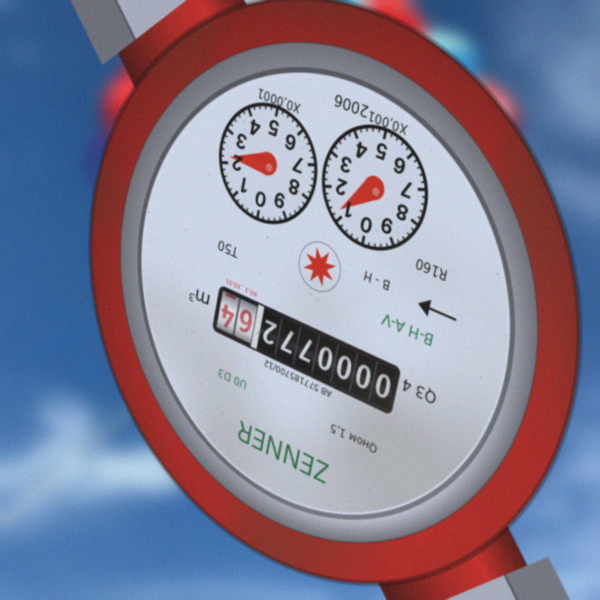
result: 772.6412,m³
